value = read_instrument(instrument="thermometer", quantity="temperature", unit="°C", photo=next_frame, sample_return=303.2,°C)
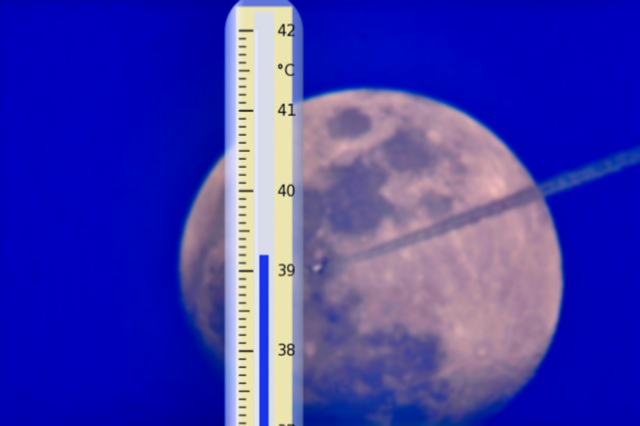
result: 39.2,°C
